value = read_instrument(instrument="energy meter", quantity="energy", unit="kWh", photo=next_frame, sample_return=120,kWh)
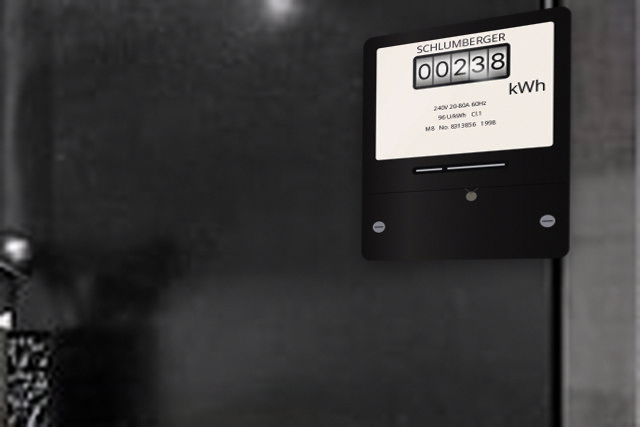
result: 238,kWh
